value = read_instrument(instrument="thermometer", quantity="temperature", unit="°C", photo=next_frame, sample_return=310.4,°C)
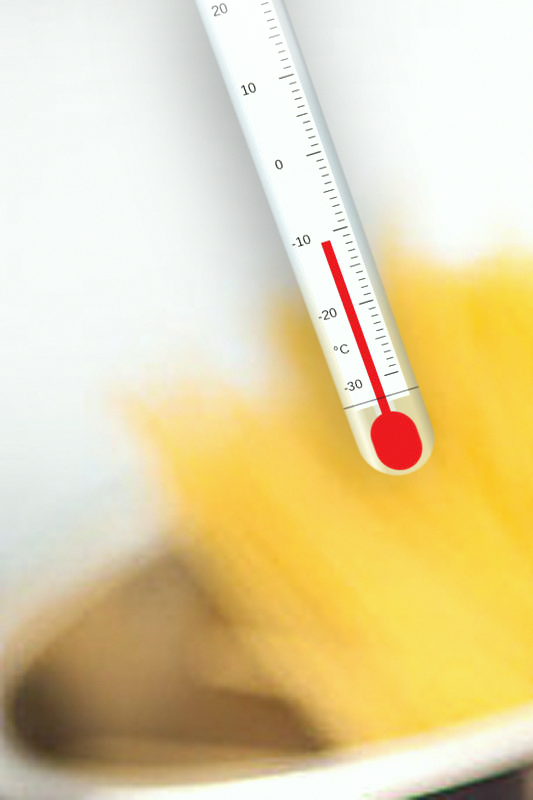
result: -11,°C
